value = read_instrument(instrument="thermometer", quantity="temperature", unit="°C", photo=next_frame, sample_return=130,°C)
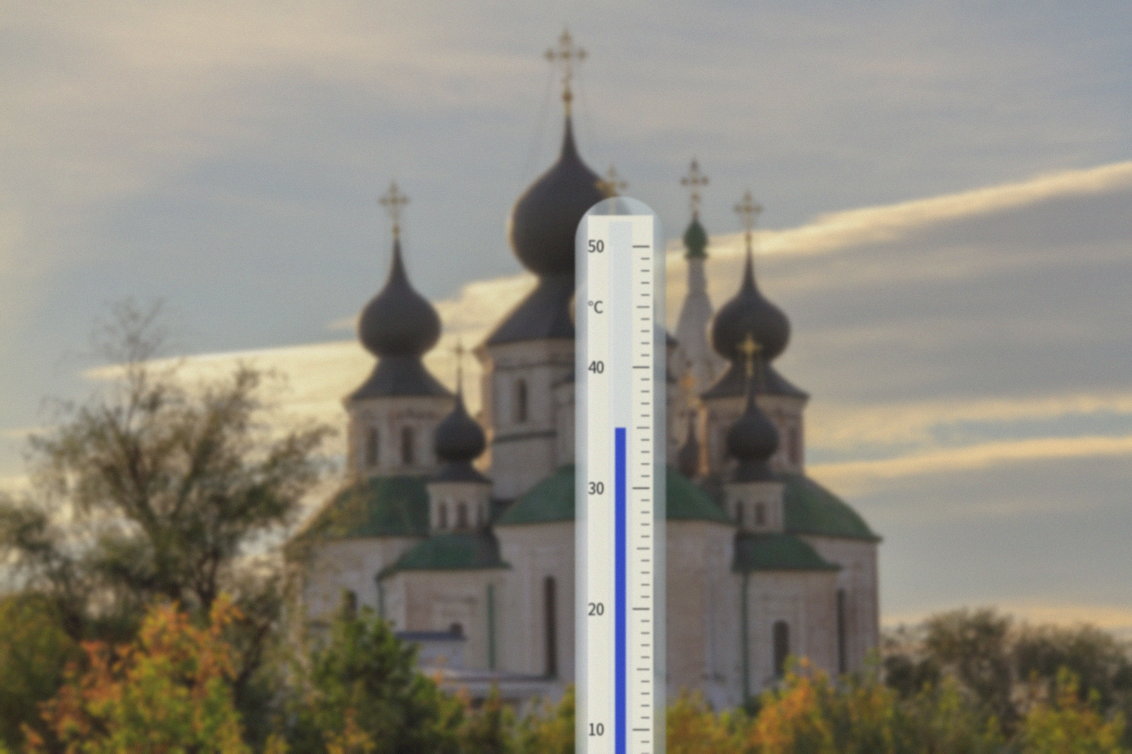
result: 35,°C
